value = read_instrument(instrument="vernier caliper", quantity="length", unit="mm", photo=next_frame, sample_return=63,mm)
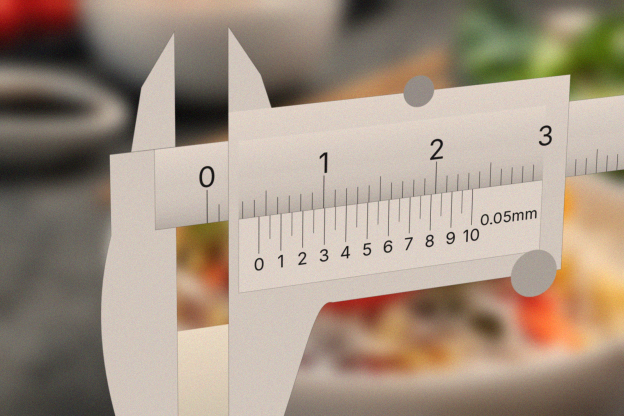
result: 4.4,mm
